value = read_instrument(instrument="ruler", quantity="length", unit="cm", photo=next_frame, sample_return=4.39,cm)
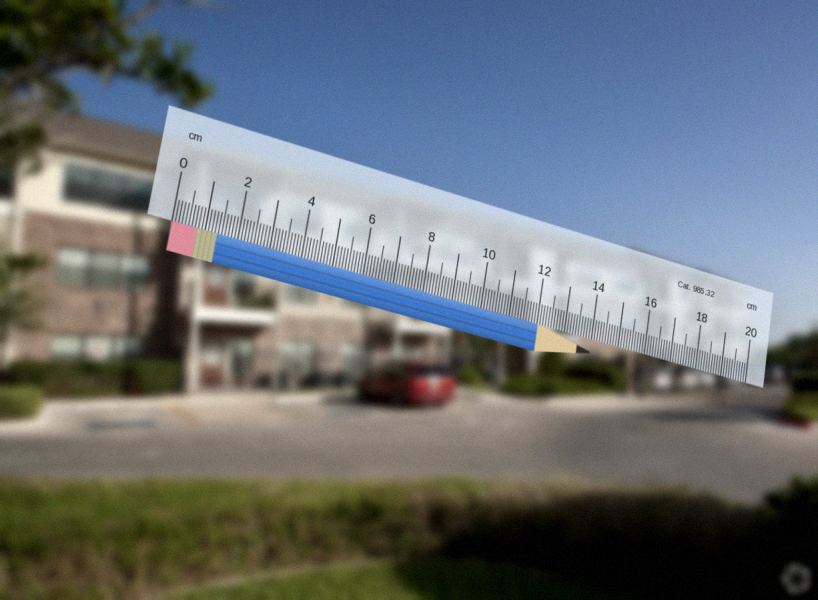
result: 14,cm
